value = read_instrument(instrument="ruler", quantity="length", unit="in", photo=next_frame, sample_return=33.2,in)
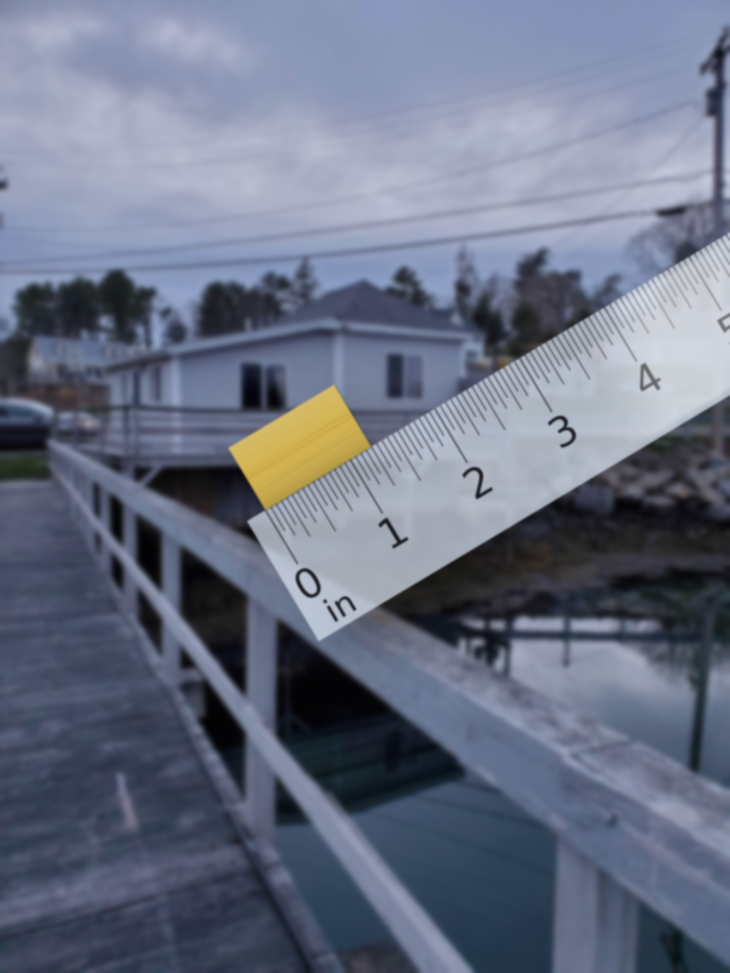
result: 1.25,in
